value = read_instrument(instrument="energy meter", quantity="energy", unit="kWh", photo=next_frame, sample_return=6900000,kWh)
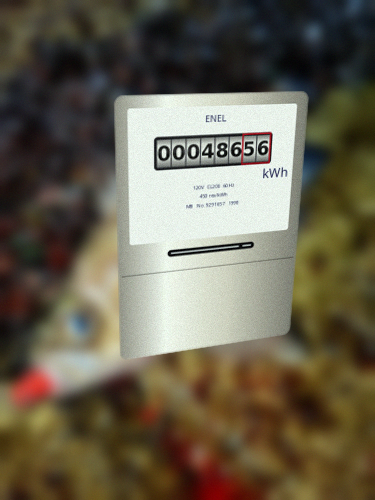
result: 486.56,kWh
